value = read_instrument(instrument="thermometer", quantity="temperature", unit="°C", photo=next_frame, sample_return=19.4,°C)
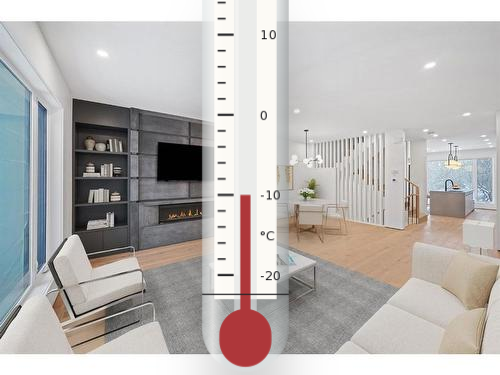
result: -10,°C
